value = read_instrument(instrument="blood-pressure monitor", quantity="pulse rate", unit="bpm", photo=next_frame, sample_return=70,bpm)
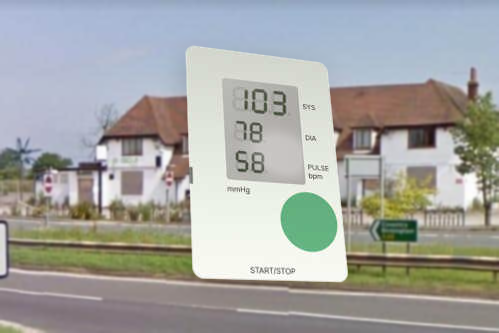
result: 58,bpm
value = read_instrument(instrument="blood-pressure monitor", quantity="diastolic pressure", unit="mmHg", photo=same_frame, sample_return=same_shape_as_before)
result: 78,mmHg
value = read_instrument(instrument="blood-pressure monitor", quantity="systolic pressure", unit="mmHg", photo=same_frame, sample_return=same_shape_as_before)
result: 103,mmHg
